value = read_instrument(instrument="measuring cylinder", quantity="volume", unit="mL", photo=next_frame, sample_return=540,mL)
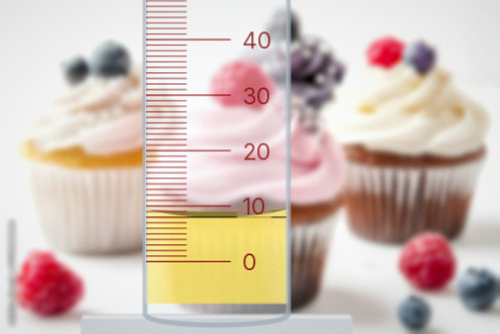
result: 8,mL
